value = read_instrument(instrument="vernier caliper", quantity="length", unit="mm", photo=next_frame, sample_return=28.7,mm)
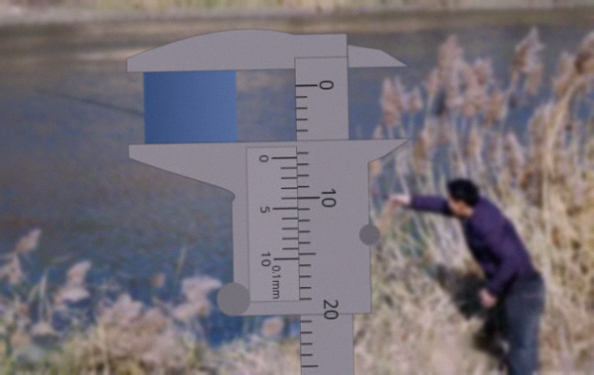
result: 6.4,mm
